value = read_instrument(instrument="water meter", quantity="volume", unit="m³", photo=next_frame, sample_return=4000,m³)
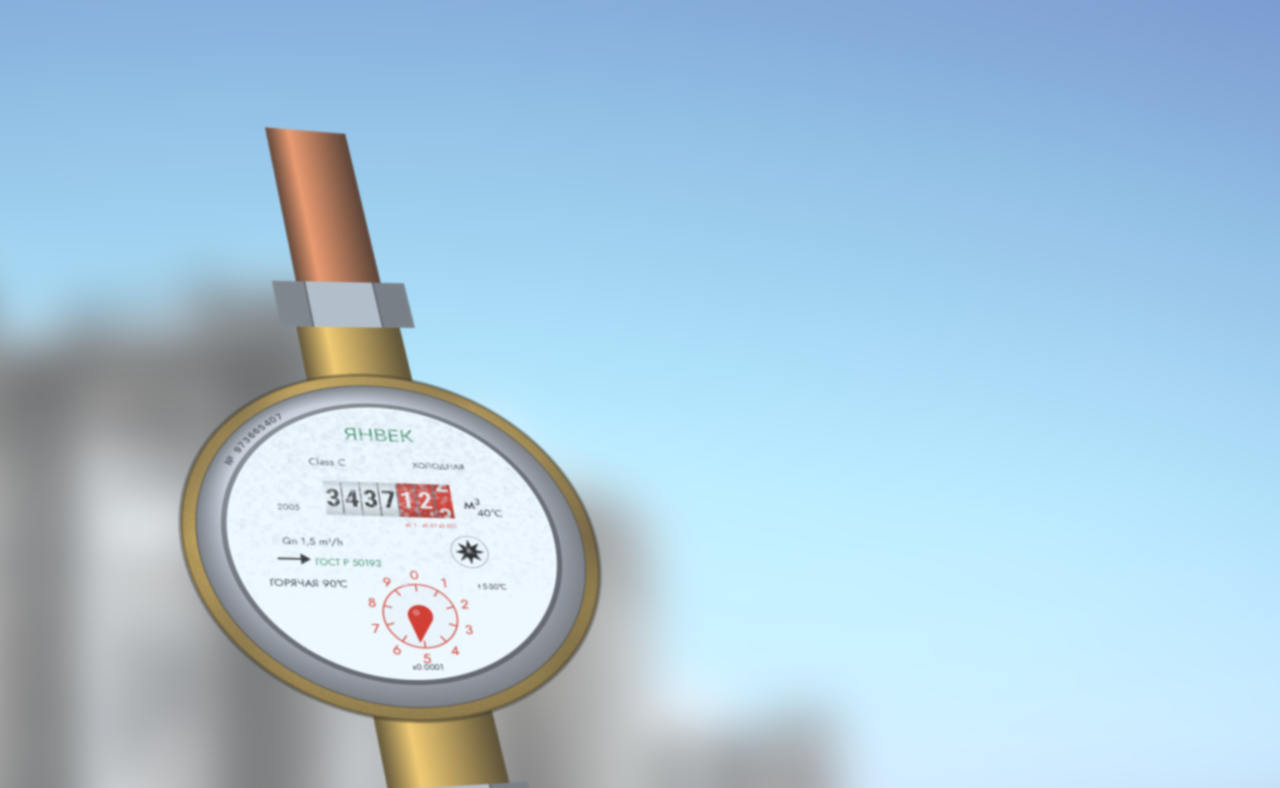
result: 3437.1225,m³
